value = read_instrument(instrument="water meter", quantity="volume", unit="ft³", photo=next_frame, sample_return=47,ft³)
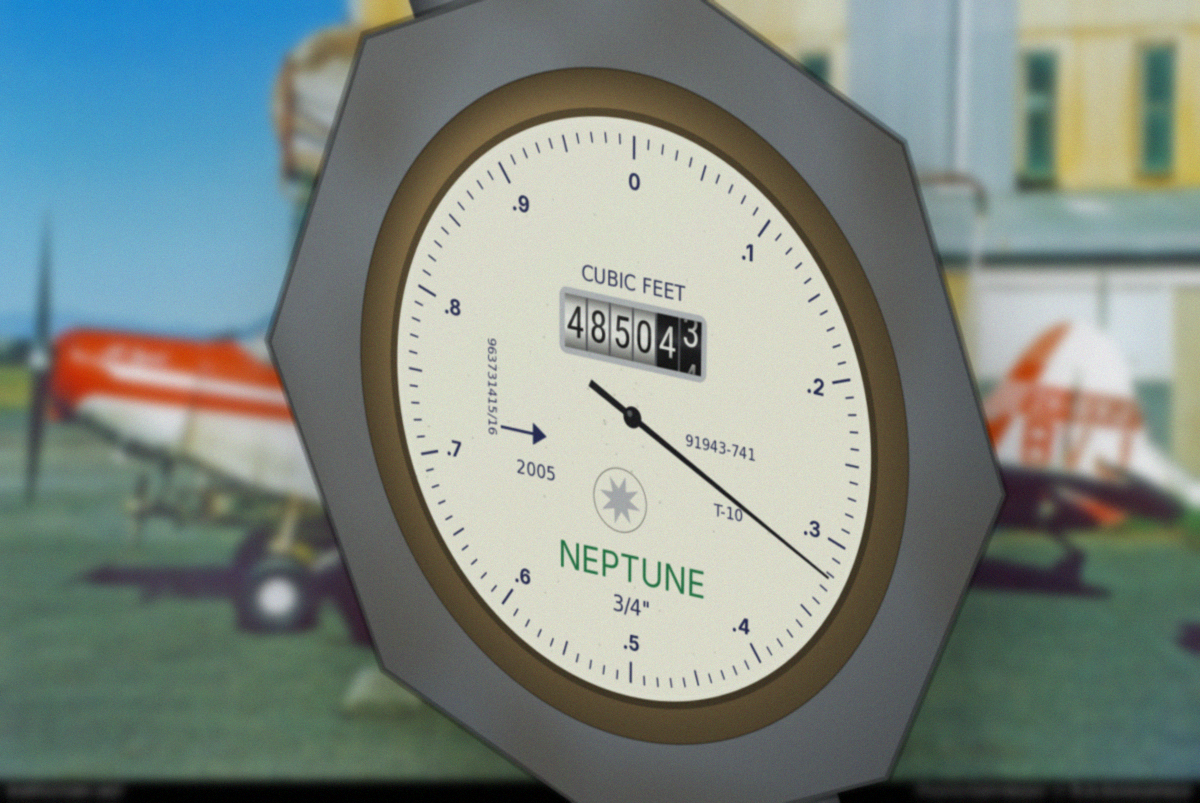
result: 485043.32,ft³
